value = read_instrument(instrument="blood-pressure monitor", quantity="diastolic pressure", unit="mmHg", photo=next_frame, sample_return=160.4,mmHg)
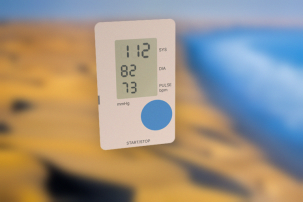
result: 82,mmHg
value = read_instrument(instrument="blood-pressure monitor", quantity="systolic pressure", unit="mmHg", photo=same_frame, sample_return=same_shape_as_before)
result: 112,mmHg
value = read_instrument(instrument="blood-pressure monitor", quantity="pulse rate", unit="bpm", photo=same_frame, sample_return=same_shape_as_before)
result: 73,bpm
